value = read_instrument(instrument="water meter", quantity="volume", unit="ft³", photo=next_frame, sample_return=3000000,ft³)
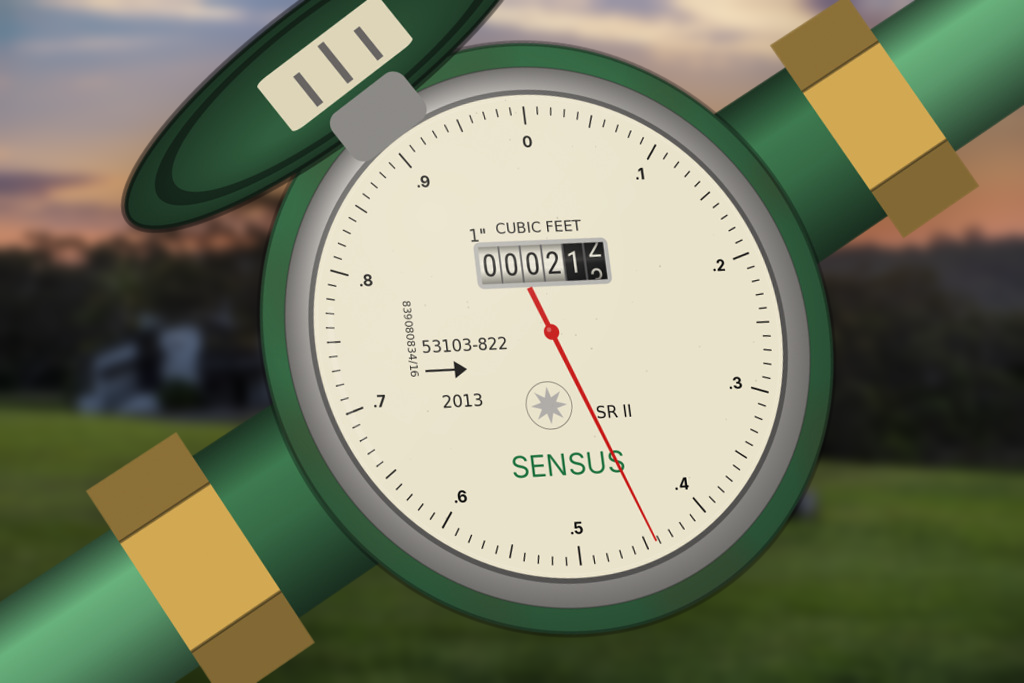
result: 212.44,ft³
